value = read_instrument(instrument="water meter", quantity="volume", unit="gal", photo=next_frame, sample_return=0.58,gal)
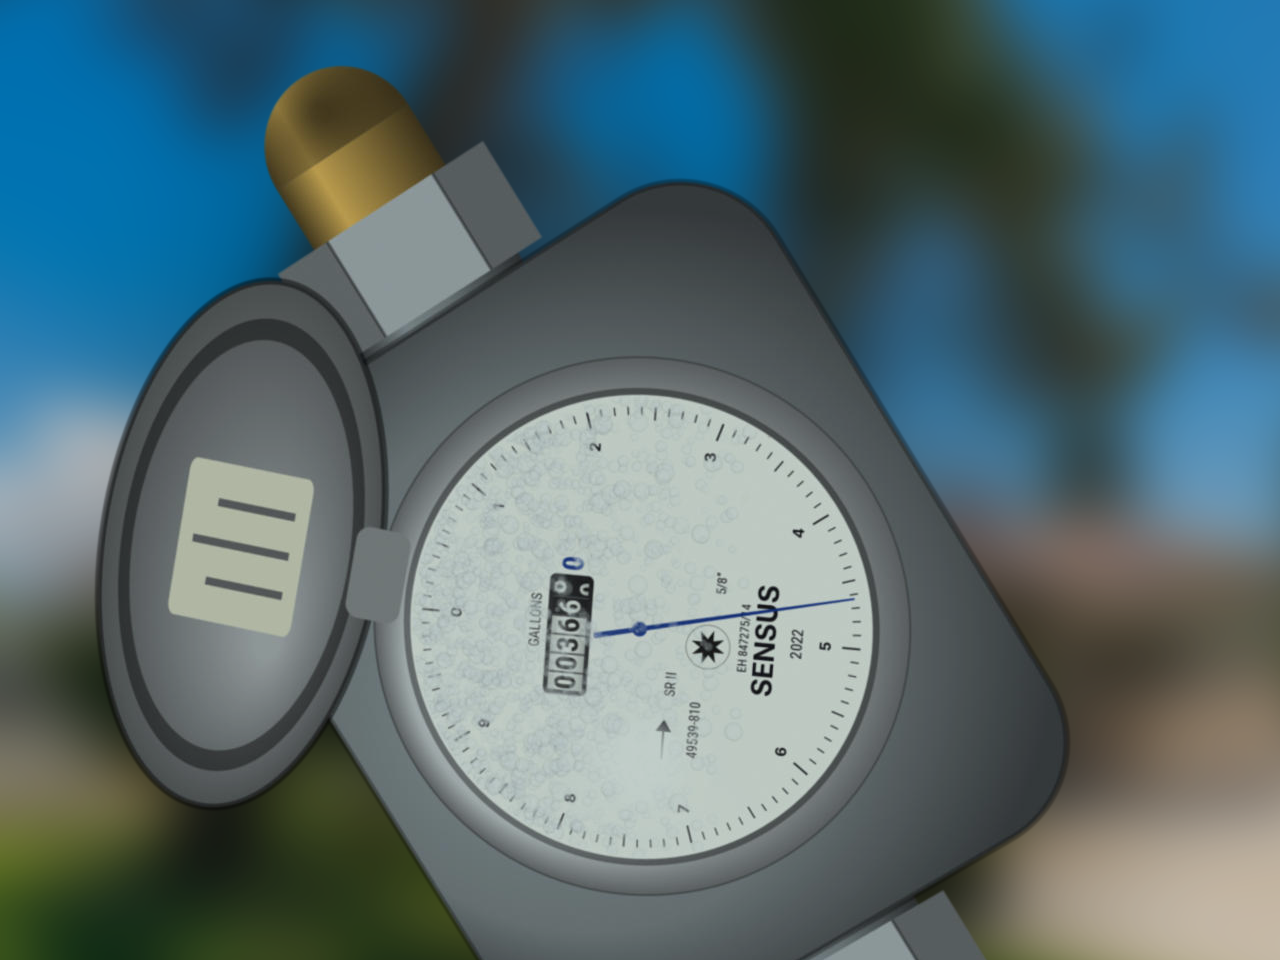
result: 36684.6,gal
